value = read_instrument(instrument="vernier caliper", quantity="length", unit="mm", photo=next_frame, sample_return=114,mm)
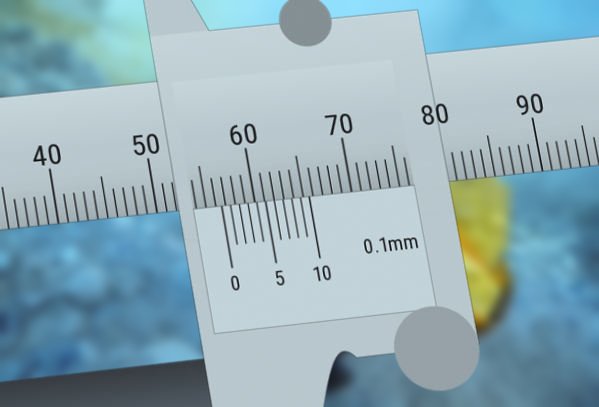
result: 56.6,mm
